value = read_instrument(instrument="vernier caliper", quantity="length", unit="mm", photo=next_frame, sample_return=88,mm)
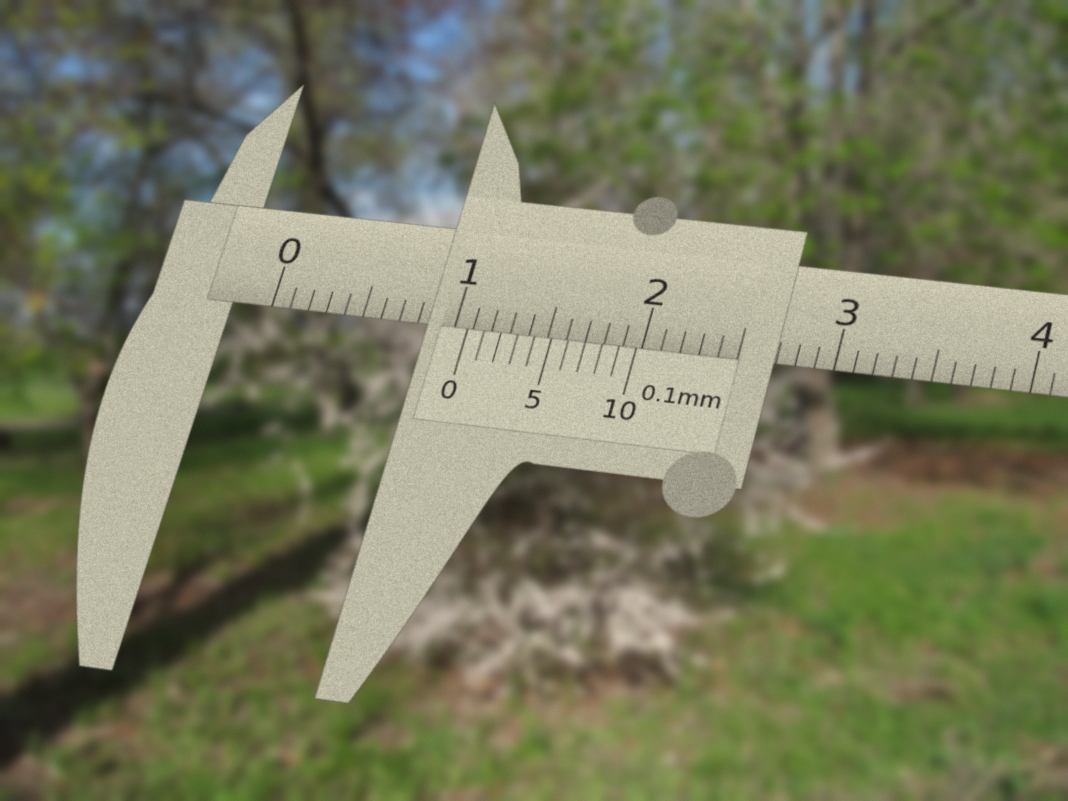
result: 10.7,mm
